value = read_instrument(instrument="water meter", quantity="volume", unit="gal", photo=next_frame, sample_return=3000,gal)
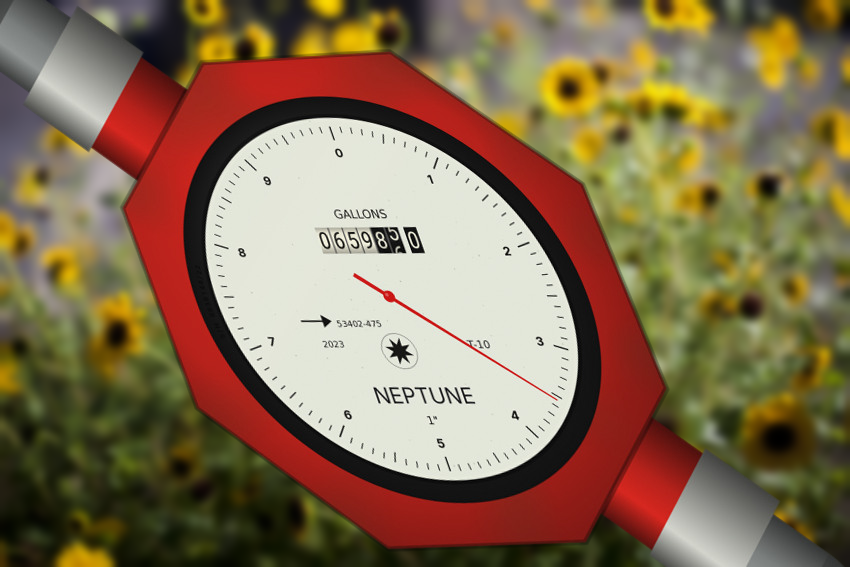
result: 659853.5,gal
